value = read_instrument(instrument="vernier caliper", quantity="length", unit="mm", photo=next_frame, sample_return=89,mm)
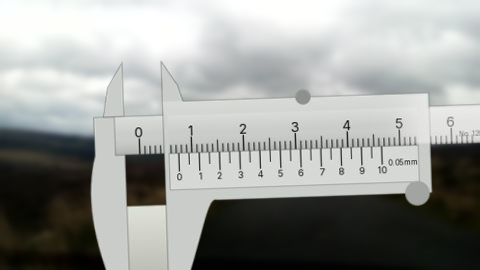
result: 7.5,mm
